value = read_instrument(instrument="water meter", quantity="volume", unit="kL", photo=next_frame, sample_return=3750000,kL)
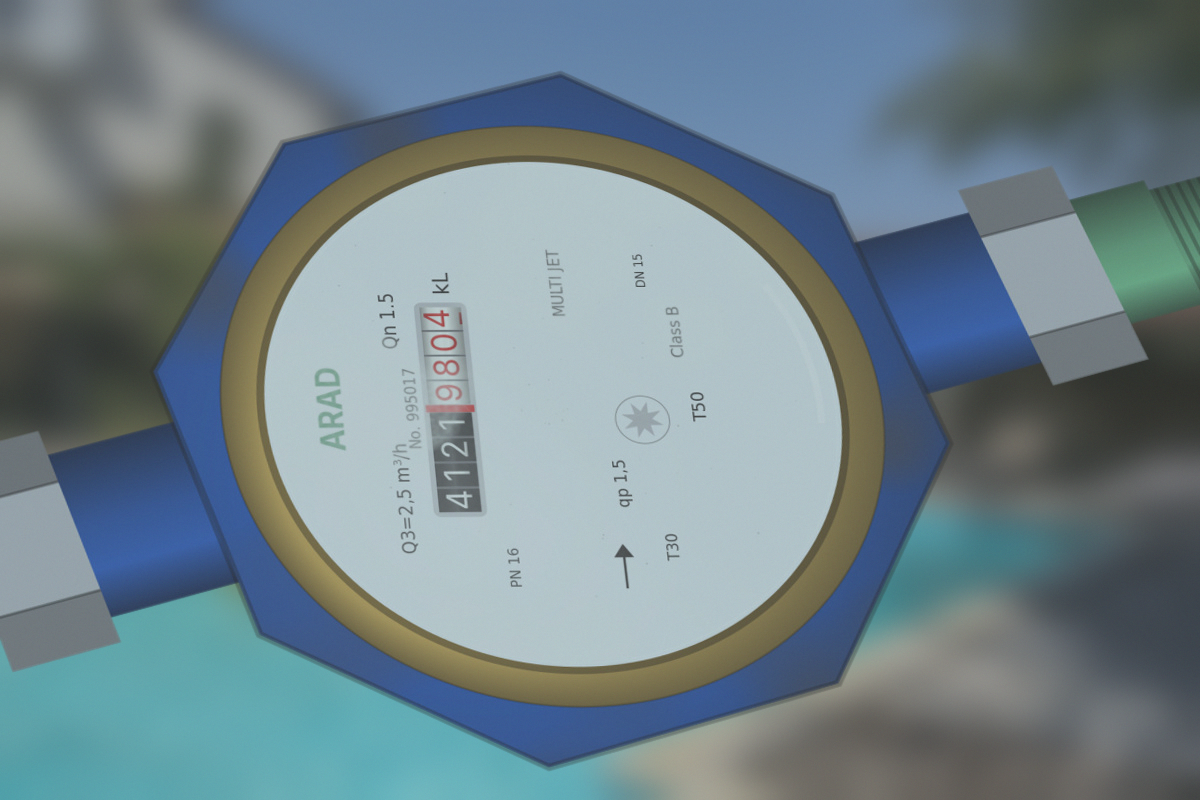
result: 4121.9804,kL
